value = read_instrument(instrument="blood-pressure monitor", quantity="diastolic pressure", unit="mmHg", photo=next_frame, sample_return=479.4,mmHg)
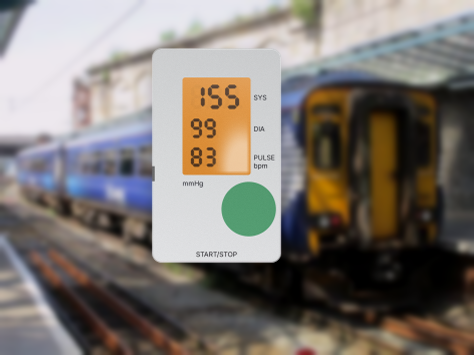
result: 99,mmHg
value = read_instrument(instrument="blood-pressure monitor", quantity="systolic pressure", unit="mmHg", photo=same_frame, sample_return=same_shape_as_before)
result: 155,mmHg
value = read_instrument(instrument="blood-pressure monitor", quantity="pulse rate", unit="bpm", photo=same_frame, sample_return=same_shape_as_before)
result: 83,bpm
